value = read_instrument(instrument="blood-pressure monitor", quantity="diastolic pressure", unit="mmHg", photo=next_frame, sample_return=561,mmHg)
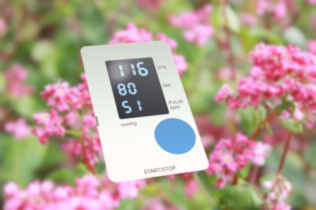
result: 80,mmHg
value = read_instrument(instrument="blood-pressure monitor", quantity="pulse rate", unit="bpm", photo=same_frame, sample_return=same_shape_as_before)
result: 51,bpm
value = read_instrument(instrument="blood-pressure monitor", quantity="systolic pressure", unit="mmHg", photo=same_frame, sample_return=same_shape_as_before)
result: 116,mmHg
